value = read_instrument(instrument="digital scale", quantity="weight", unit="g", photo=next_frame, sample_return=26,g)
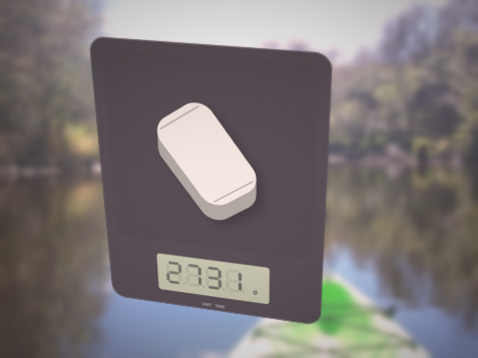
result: 2731,g
